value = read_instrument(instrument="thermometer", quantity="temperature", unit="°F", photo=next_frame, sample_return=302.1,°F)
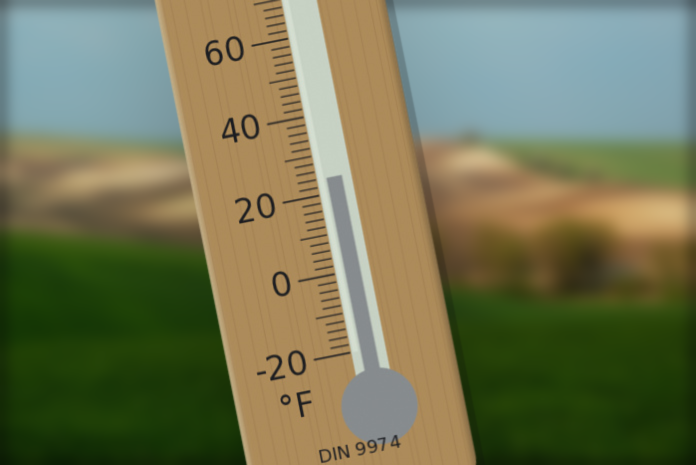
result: 24,°F
